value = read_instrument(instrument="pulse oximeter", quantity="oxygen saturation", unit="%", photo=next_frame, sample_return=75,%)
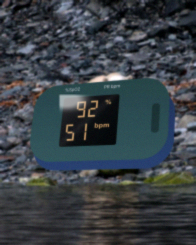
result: 92,%
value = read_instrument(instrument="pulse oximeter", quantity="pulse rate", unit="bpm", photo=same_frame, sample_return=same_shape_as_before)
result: 51,bpm
